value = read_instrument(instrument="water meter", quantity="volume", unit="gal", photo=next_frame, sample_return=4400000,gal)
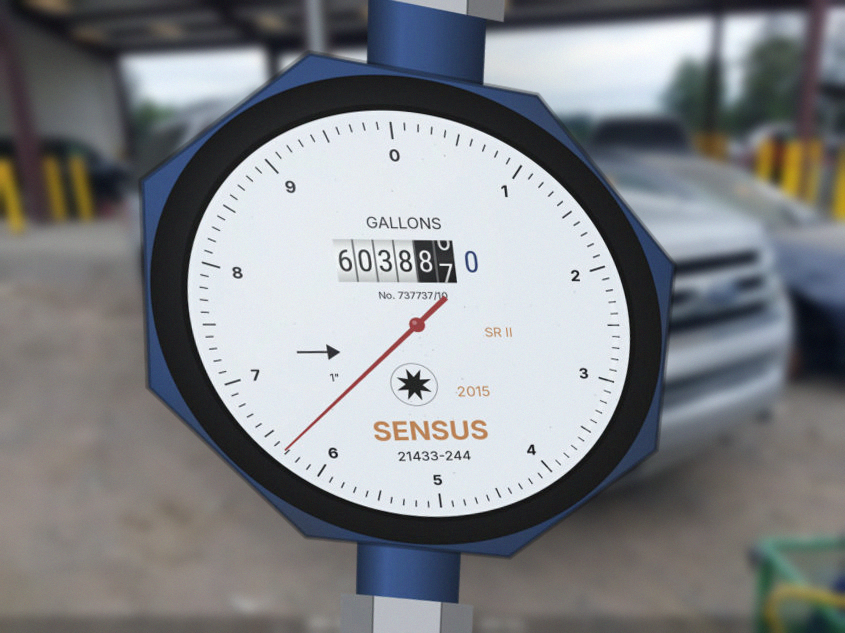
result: 6038866.3,gal
